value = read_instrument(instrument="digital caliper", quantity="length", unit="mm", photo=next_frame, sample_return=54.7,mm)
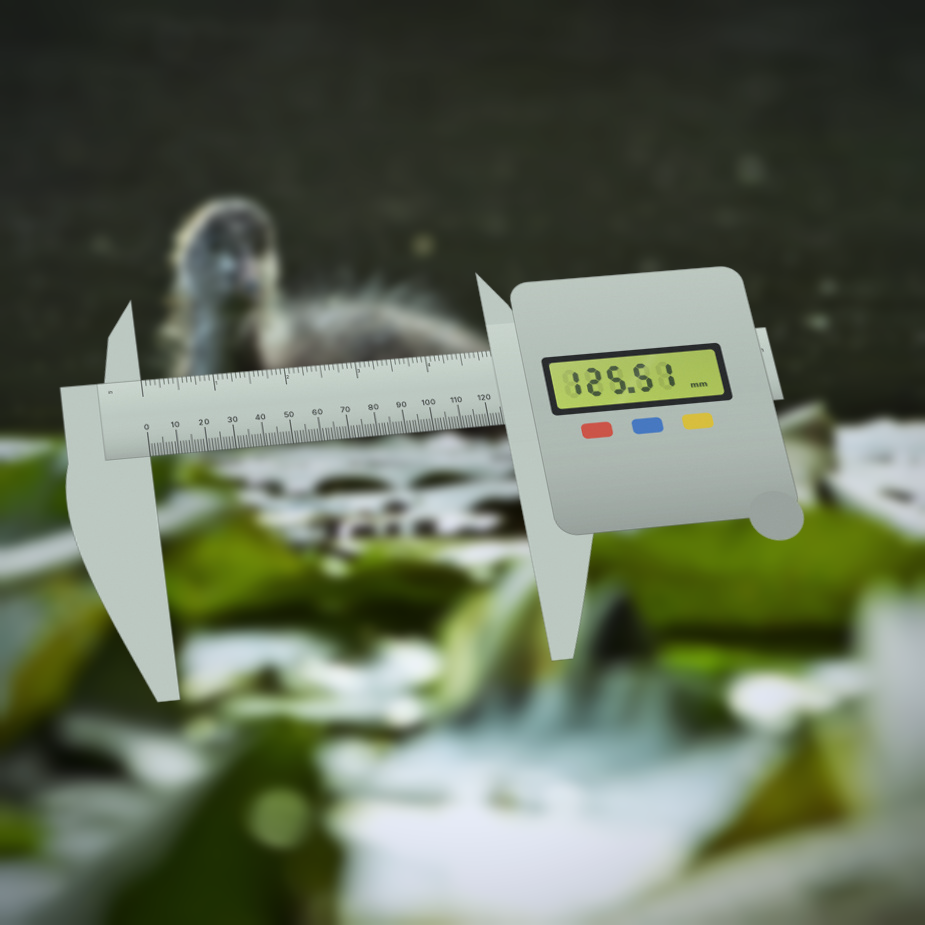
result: 125.51,mm
